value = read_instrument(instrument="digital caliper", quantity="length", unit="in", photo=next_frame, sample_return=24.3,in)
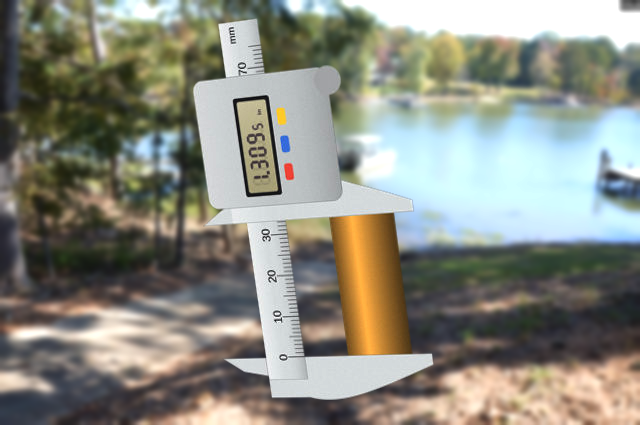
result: 1.3095,in
